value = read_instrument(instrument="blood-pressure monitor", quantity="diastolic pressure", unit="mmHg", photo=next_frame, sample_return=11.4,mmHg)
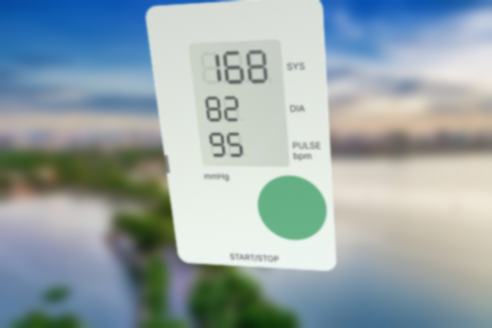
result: 82,mmHg
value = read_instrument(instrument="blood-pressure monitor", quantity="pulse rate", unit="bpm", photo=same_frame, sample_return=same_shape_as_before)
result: 95,bpm
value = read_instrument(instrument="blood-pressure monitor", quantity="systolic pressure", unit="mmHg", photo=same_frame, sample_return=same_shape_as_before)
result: 168,mmHg
